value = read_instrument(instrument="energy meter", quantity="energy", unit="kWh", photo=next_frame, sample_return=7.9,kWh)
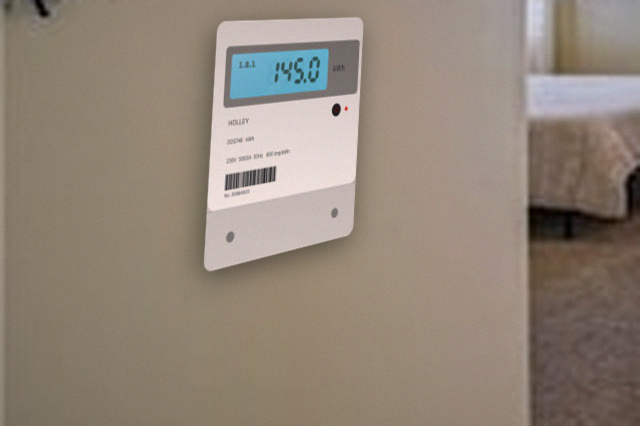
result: 145.0,kWh
